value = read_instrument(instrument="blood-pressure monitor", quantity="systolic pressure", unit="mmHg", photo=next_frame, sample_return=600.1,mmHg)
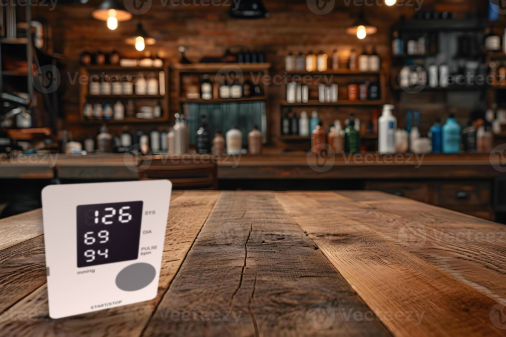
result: 126,mmHg
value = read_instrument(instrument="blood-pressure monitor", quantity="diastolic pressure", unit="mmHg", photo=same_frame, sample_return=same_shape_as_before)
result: 69,mmHg
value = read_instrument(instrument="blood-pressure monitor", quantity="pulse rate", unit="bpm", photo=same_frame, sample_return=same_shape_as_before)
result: 94,bpm
